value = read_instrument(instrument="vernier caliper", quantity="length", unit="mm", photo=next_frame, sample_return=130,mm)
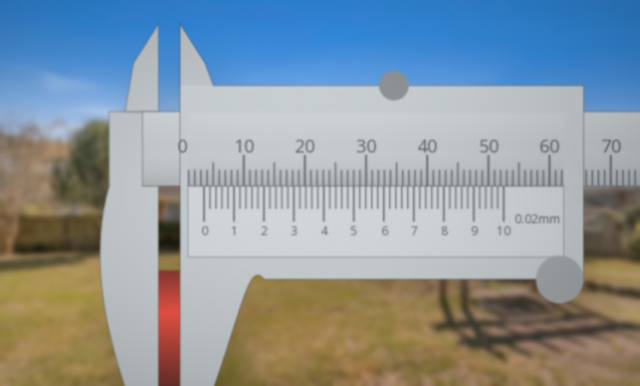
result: 3.5,mm
